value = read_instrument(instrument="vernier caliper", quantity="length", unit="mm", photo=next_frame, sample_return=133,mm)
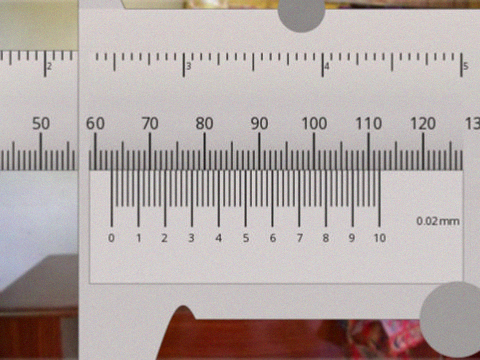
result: 63.0,mm
